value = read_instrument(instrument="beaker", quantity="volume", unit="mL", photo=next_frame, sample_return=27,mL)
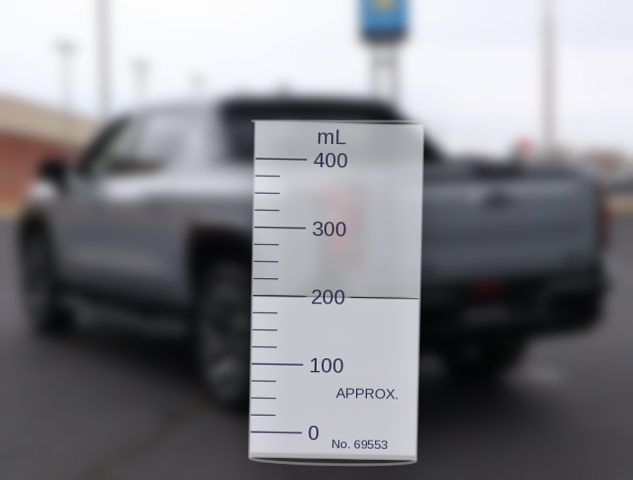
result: 200,mL
